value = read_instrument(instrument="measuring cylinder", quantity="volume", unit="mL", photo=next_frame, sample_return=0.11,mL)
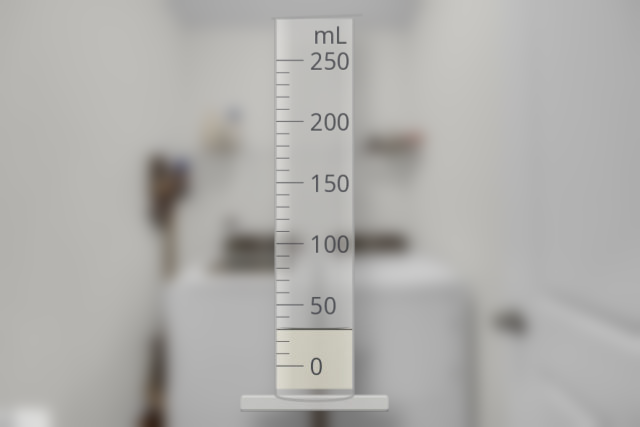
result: 30,mL
